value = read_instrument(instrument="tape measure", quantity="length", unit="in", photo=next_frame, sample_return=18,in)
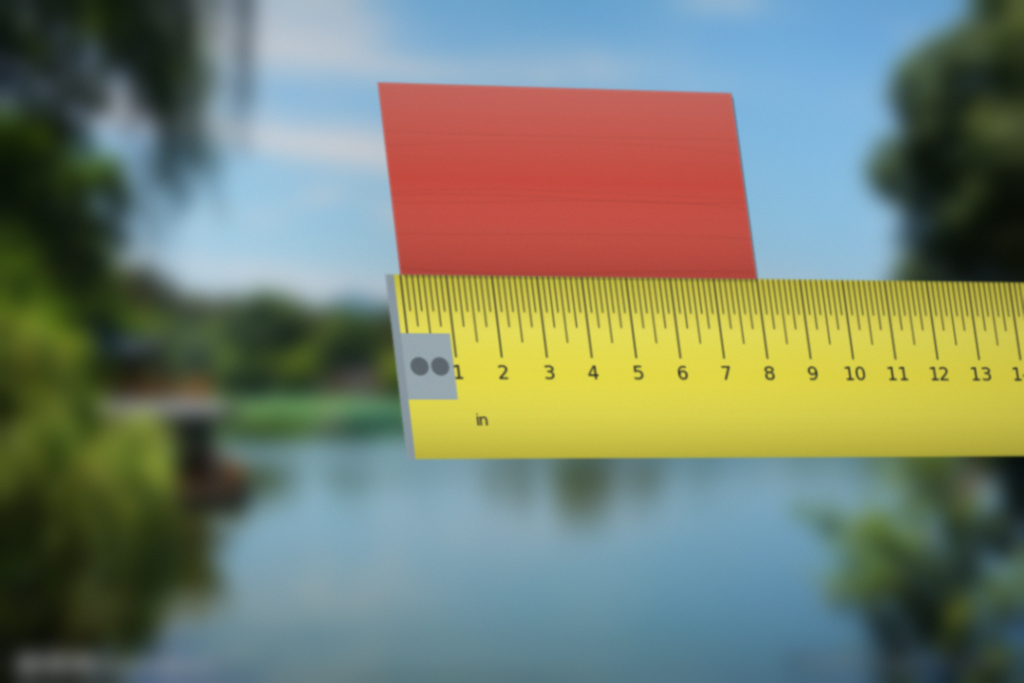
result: 8,in
